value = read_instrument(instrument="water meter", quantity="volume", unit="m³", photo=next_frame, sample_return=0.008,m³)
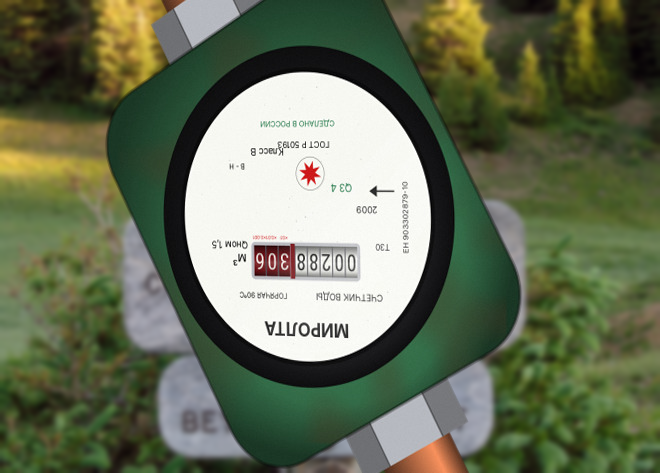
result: 288.306,m³
